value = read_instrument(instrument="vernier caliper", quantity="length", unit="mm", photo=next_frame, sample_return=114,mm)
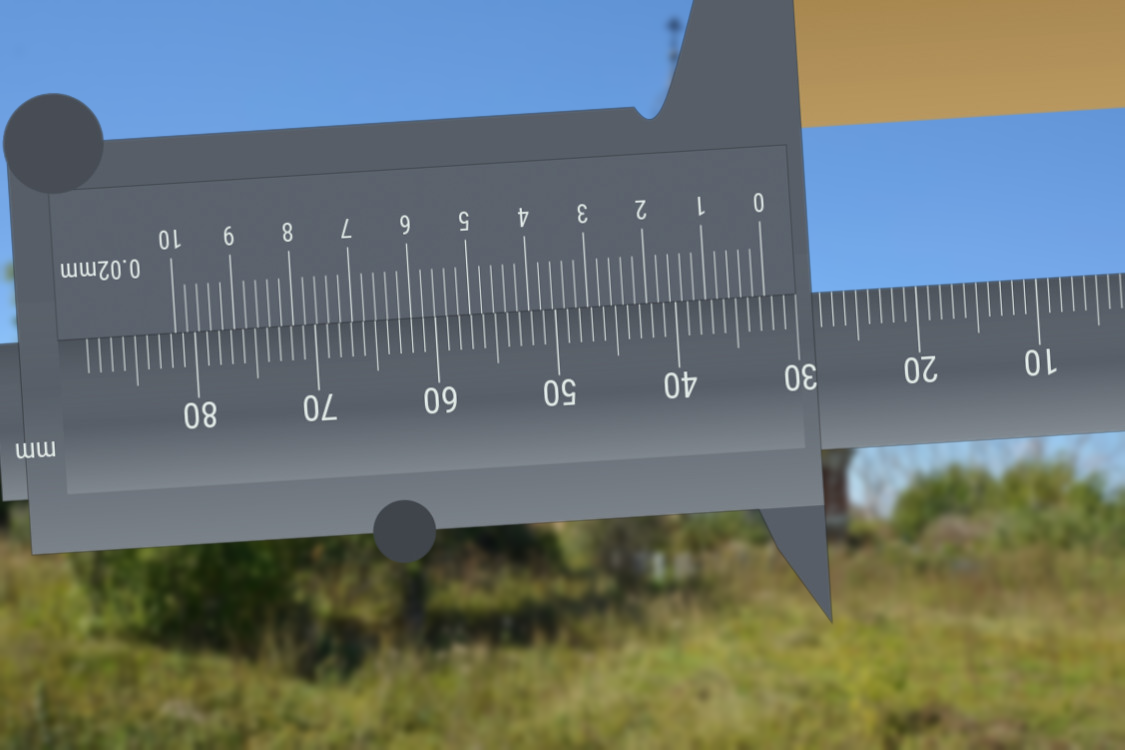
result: 32.6,mm
